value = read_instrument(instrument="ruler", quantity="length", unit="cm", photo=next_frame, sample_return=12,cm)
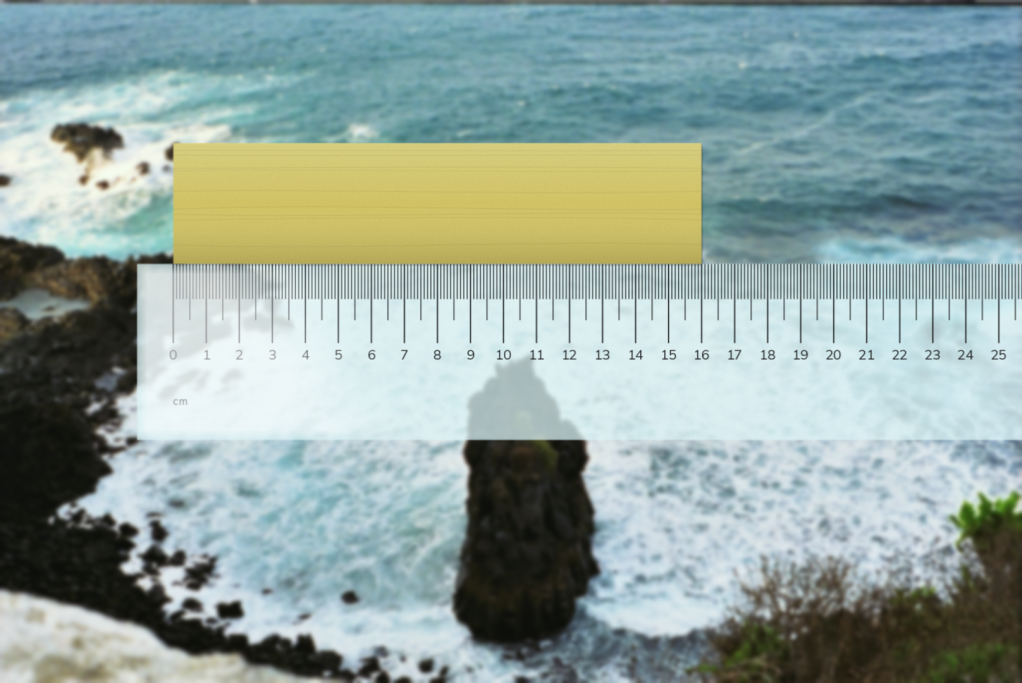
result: 16,cm
